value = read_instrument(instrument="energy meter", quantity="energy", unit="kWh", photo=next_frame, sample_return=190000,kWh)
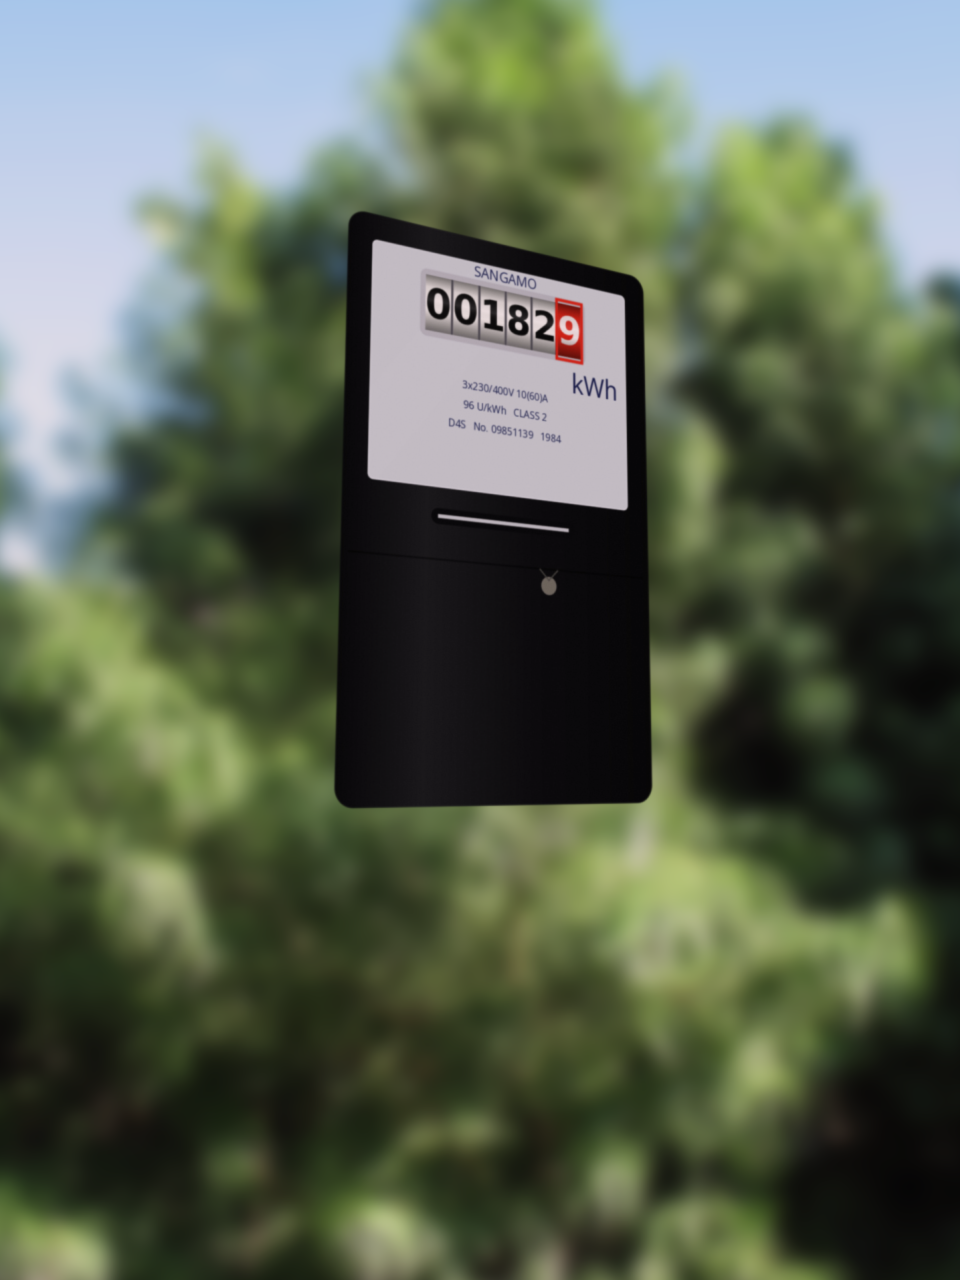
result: 182.9,kWh
